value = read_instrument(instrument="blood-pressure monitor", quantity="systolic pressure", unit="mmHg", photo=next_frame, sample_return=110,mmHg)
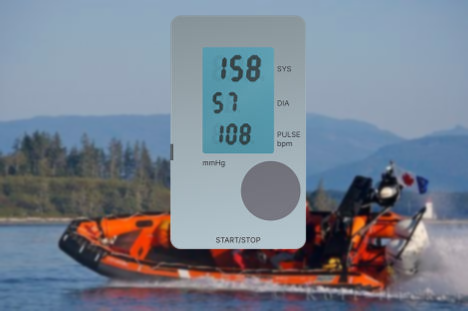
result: 158,mmHg
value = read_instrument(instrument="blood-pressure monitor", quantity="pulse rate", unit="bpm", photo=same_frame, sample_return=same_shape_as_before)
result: 108,bpm
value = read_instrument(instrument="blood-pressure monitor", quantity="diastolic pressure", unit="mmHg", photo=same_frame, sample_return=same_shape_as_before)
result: 57,mmHg
